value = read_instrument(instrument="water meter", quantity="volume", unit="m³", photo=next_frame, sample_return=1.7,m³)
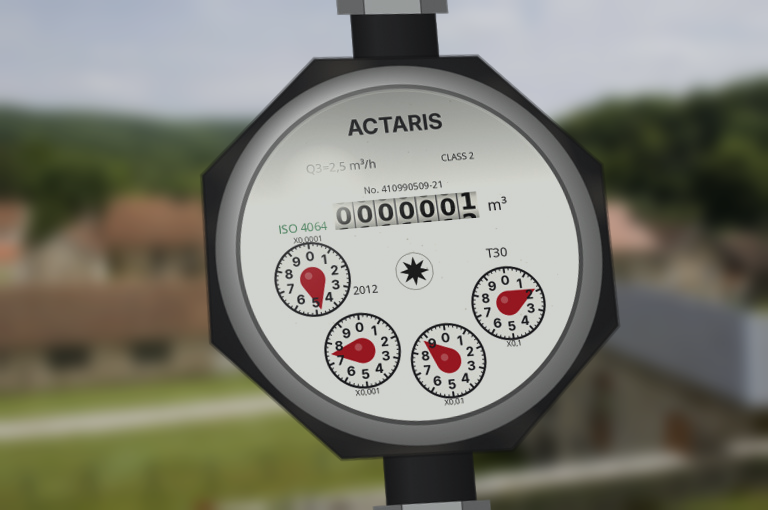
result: 1.1874,m³
